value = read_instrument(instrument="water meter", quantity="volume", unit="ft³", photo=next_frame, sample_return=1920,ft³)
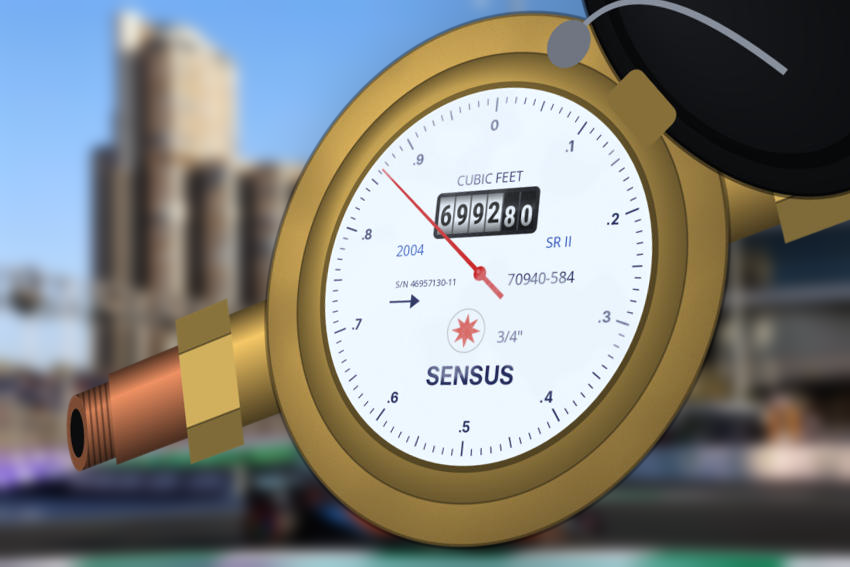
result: 699279.86,ft³
